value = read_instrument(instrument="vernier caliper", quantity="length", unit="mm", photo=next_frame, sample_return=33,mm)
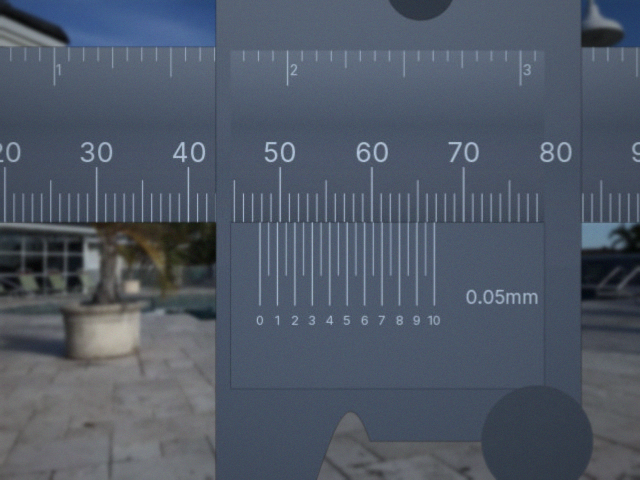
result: 47.8,mm
